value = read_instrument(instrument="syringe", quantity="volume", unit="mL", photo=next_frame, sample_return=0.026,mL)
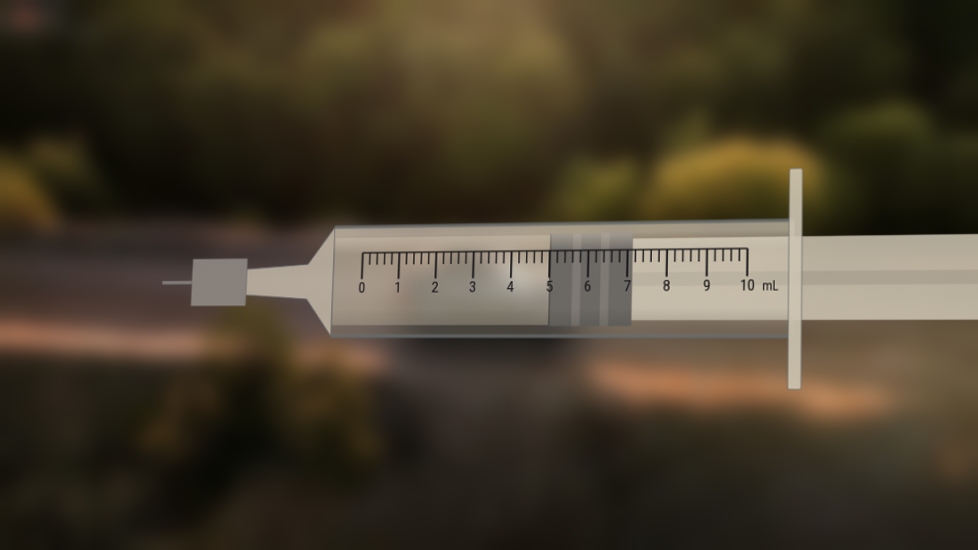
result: 5,mL
